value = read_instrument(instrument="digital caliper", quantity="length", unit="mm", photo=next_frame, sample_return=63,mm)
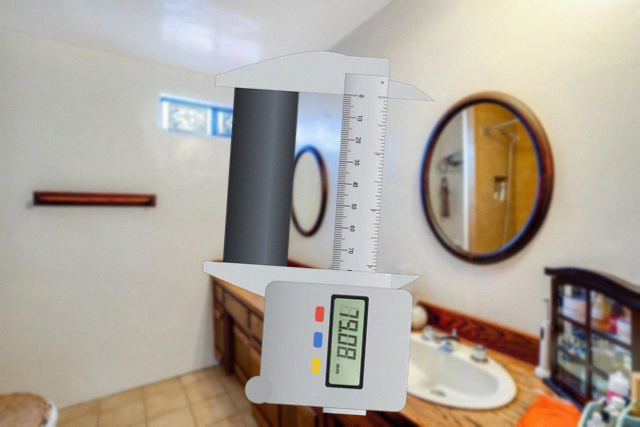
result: 79.08,mm
